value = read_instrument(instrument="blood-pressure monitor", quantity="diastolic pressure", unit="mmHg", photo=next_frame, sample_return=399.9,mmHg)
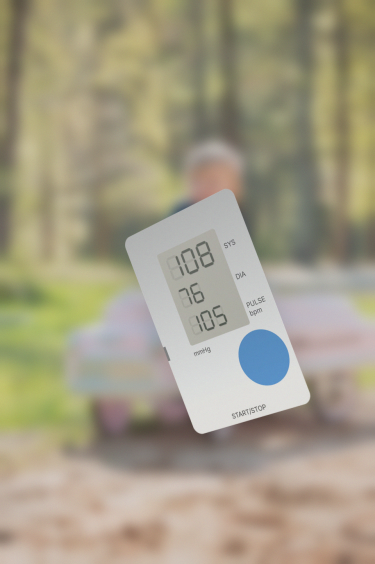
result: 76,mmHg
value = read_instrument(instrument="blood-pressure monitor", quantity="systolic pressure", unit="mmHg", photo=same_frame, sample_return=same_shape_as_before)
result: 108,mmHg
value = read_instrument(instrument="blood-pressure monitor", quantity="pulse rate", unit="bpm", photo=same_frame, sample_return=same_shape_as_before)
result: 105,bpm
